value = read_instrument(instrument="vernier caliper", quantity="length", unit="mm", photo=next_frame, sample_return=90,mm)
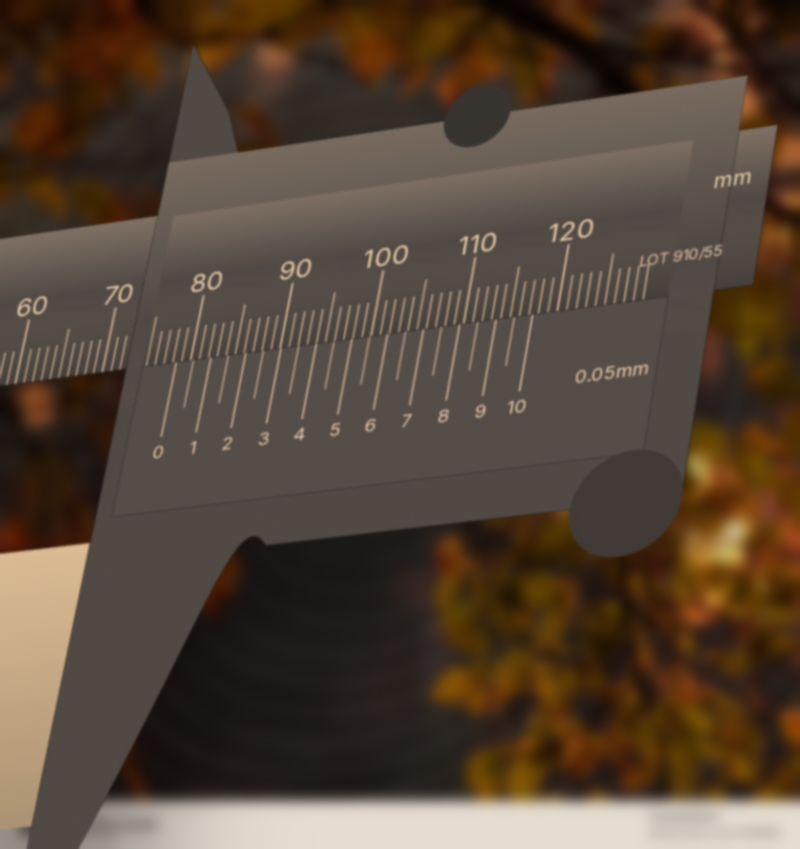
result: 78.4,mm
